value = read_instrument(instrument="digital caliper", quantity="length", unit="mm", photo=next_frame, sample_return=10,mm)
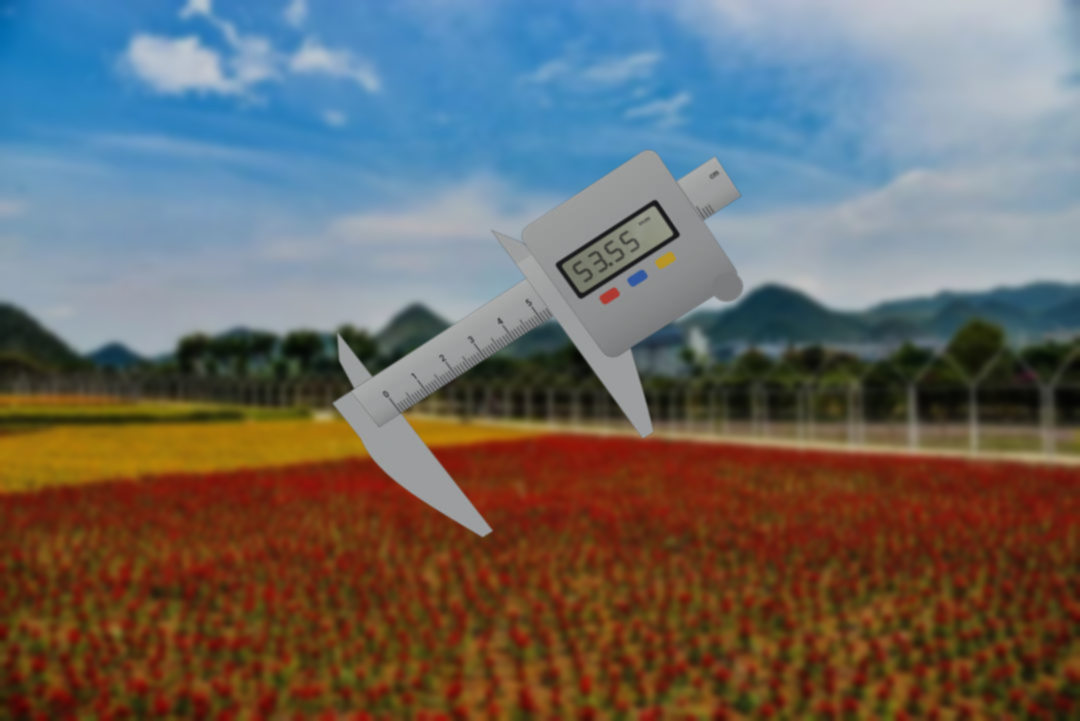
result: 53.55,mm
